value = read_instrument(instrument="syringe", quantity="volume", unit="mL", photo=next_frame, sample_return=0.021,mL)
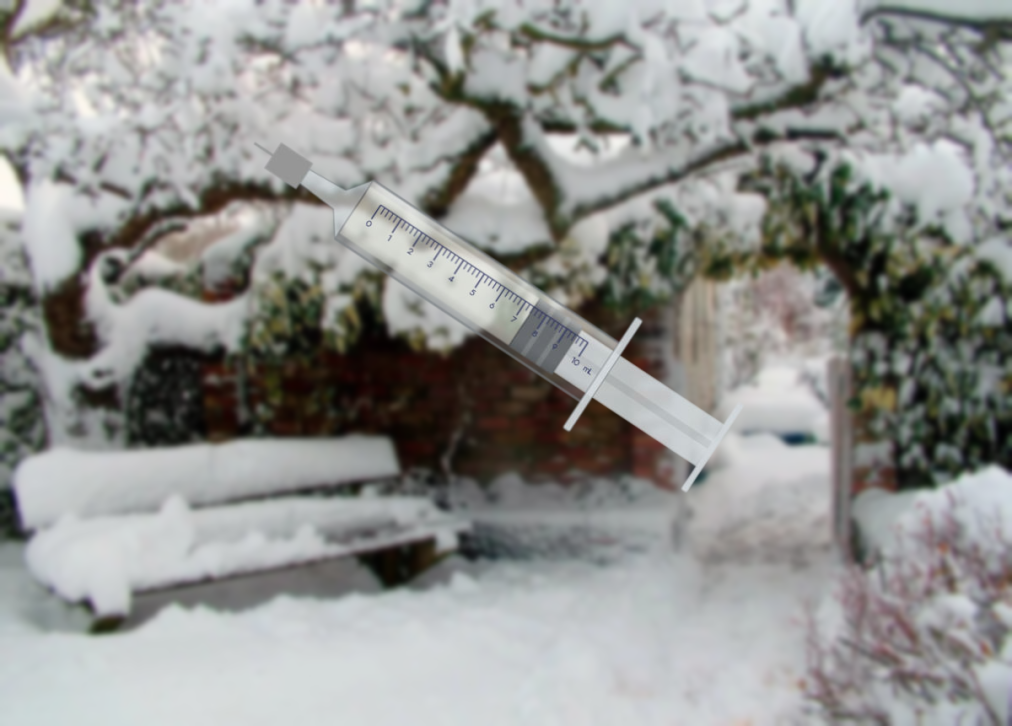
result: 7.4,mL
